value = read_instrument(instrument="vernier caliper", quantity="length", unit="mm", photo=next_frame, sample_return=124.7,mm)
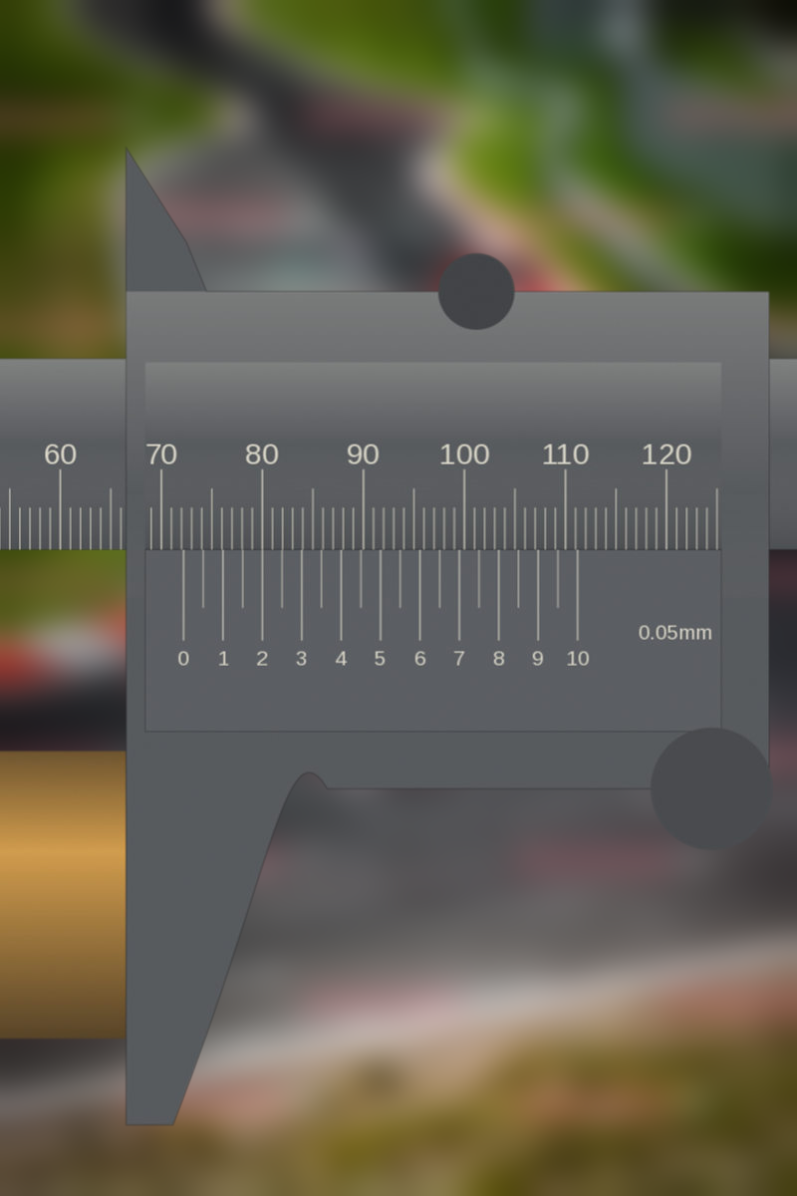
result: 72.2,mm
